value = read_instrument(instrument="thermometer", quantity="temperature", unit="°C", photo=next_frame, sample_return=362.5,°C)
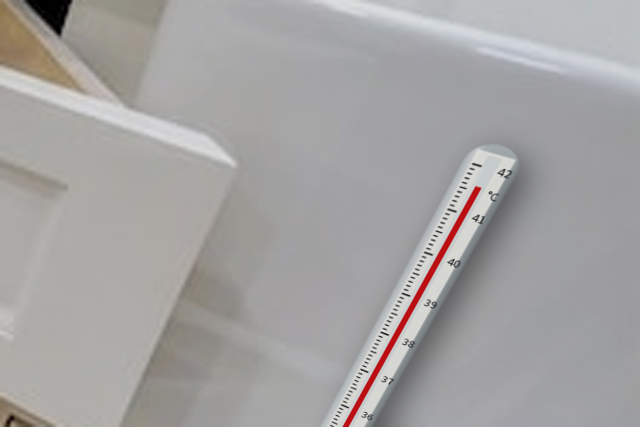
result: 41.6,°C
